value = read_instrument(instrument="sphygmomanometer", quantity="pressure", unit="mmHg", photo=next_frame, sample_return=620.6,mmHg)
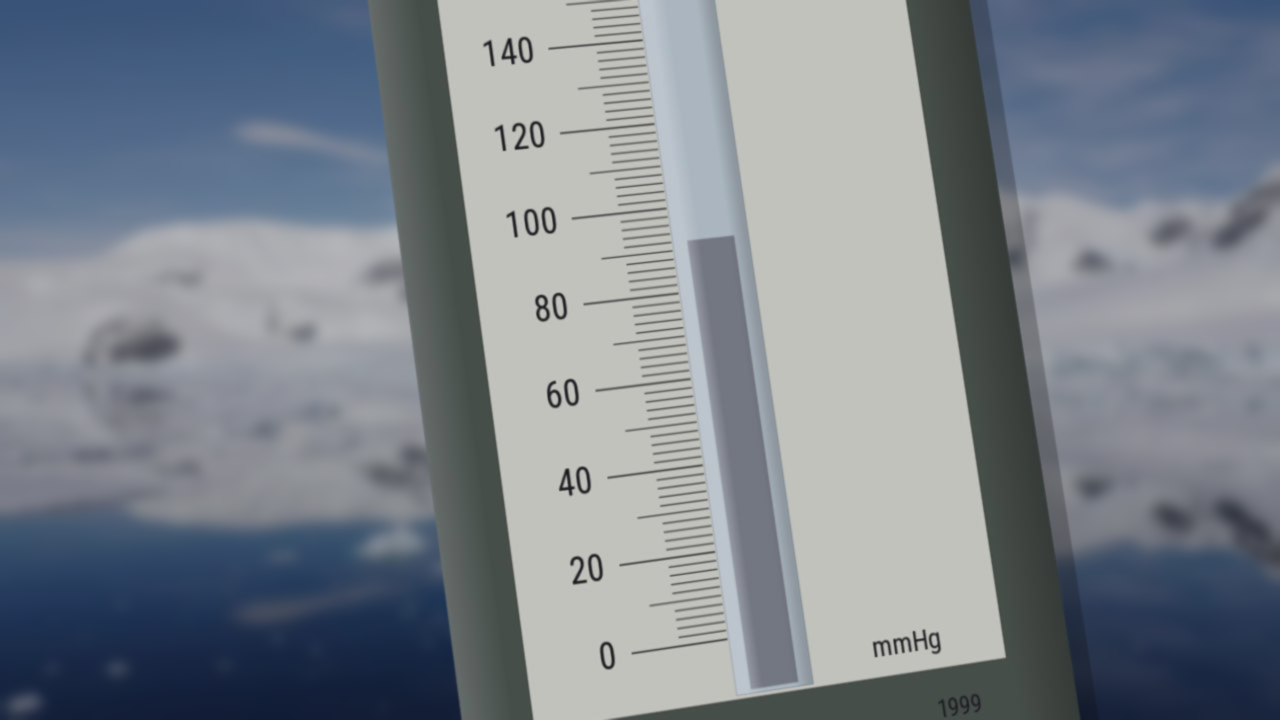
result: 92,mmHg
